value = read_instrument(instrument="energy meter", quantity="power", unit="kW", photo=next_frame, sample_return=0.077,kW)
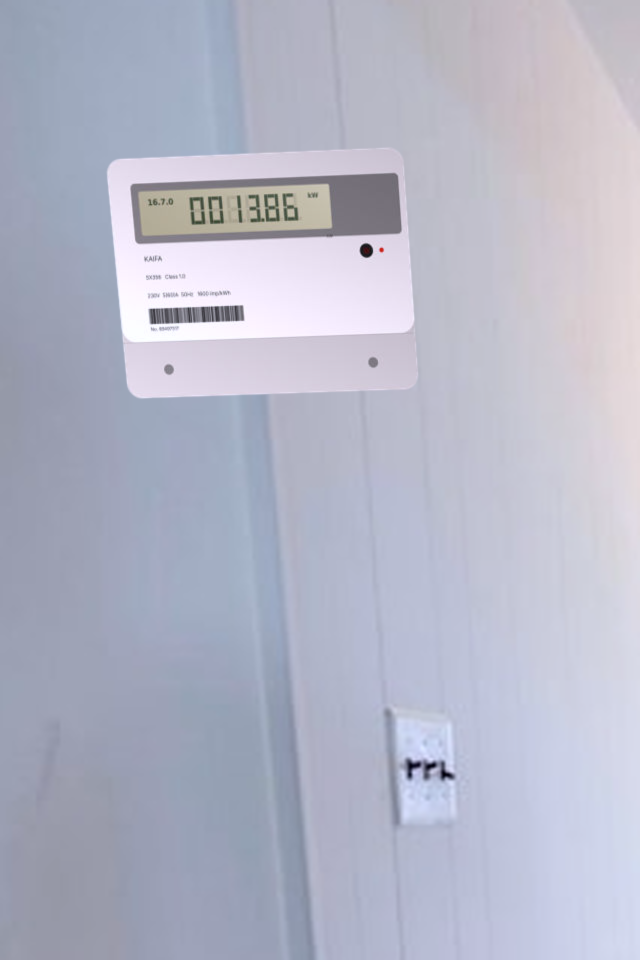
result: 13.86,kW
